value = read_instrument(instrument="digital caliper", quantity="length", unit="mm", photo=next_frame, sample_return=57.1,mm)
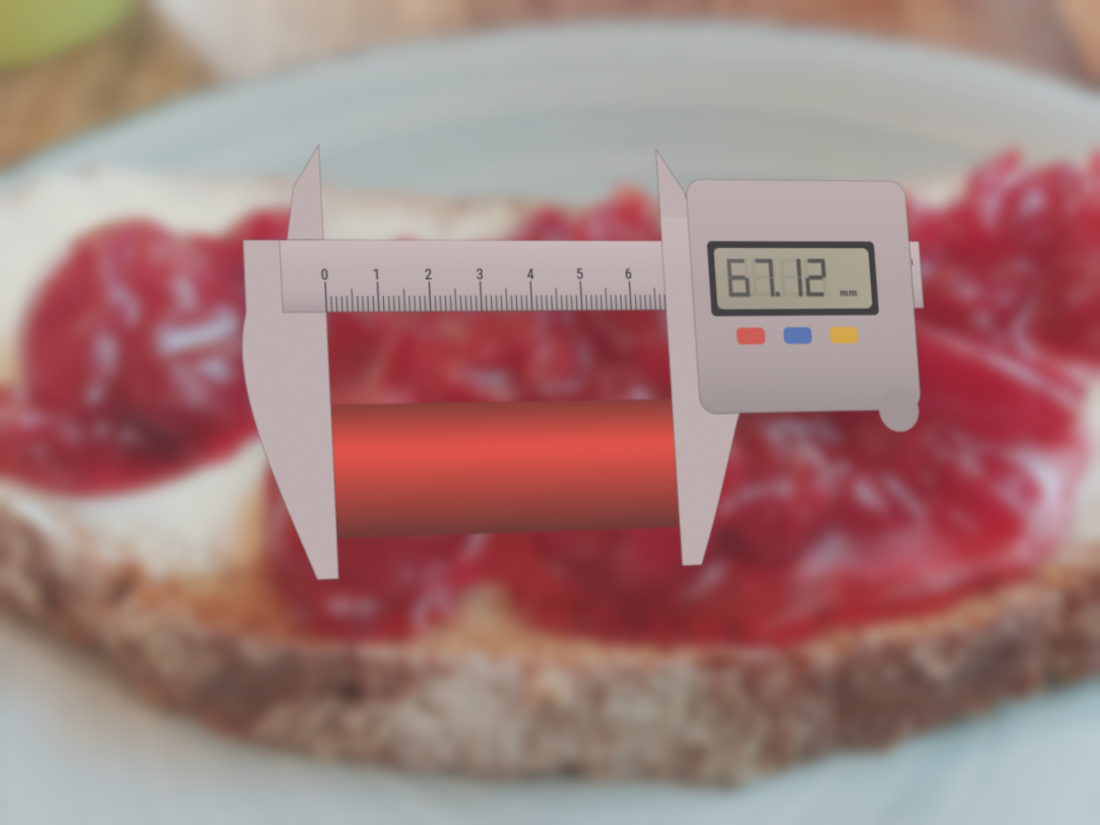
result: 67.12,mm
